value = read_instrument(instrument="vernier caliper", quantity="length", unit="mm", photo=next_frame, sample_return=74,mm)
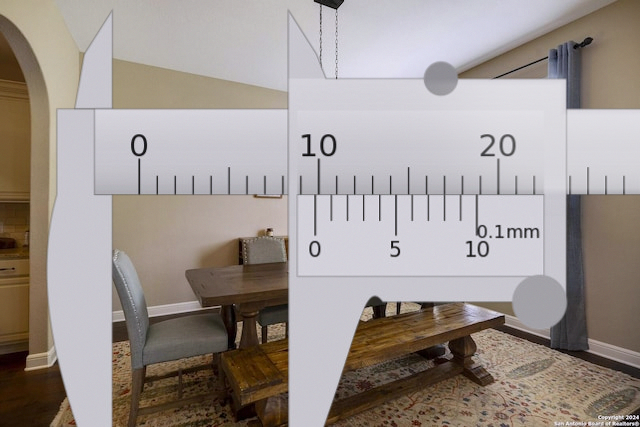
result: 9.8,mm
